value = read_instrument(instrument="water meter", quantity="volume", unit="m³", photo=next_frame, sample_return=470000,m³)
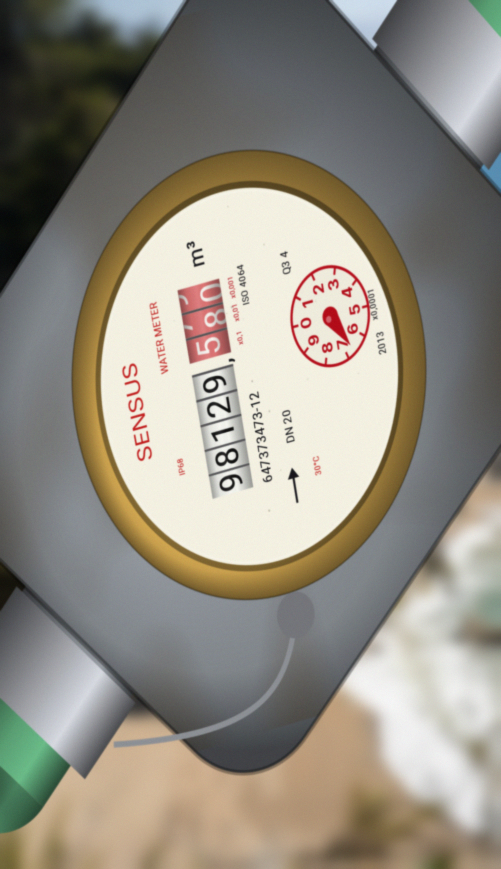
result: 98129.5796,m³
